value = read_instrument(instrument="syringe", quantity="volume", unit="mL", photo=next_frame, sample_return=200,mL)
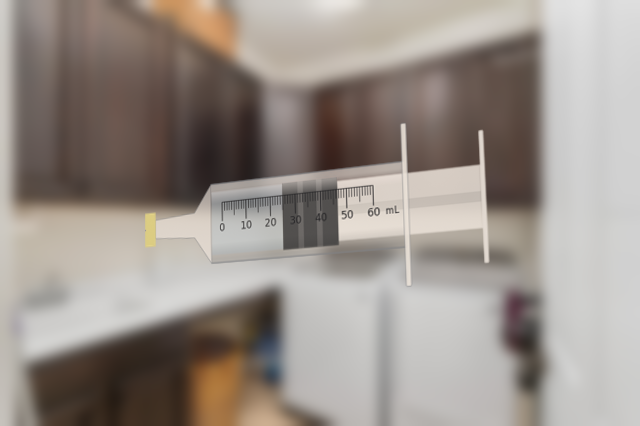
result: 25,mL
